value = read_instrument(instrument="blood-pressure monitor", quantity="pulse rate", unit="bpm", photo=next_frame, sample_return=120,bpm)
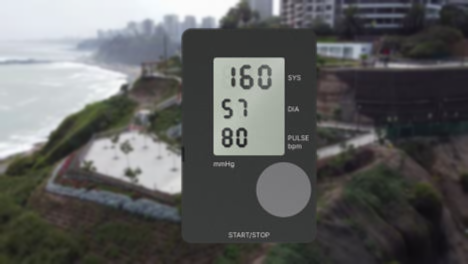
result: 80,bpm
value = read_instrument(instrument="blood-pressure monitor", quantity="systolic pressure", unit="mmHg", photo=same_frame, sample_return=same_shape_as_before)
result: 160,mmHg
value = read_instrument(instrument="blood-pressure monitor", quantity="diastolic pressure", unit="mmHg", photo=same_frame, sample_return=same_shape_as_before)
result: 57,mmHg
